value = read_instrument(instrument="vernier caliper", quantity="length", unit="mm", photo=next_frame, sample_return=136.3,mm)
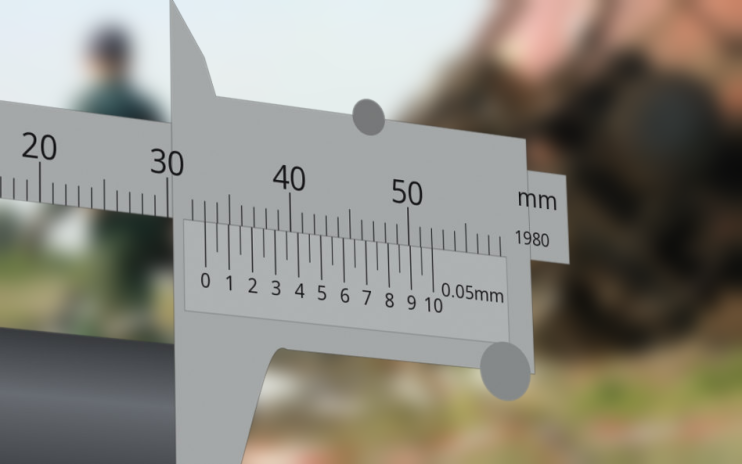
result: 33.0,mm
